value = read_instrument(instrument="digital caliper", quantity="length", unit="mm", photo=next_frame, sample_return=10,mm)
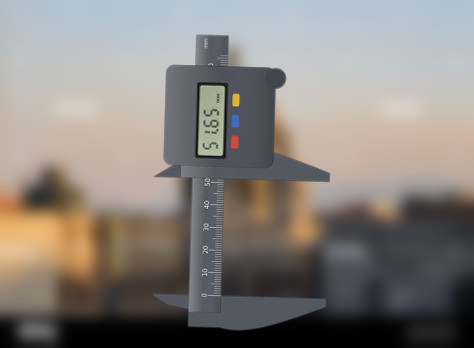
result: 51.65,mm
